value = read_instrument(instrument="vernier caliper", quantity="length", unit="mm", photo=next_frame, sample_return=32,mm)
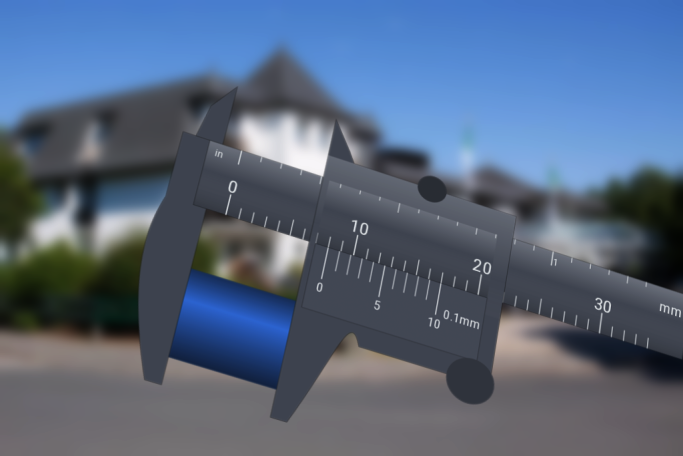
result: 8.0,mm
